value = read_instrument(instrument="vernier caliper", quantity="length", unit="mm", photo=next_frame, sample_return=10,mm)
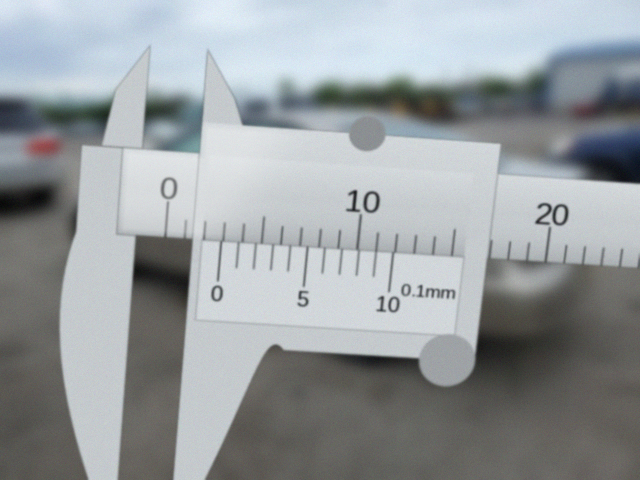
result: 2.9,mm
